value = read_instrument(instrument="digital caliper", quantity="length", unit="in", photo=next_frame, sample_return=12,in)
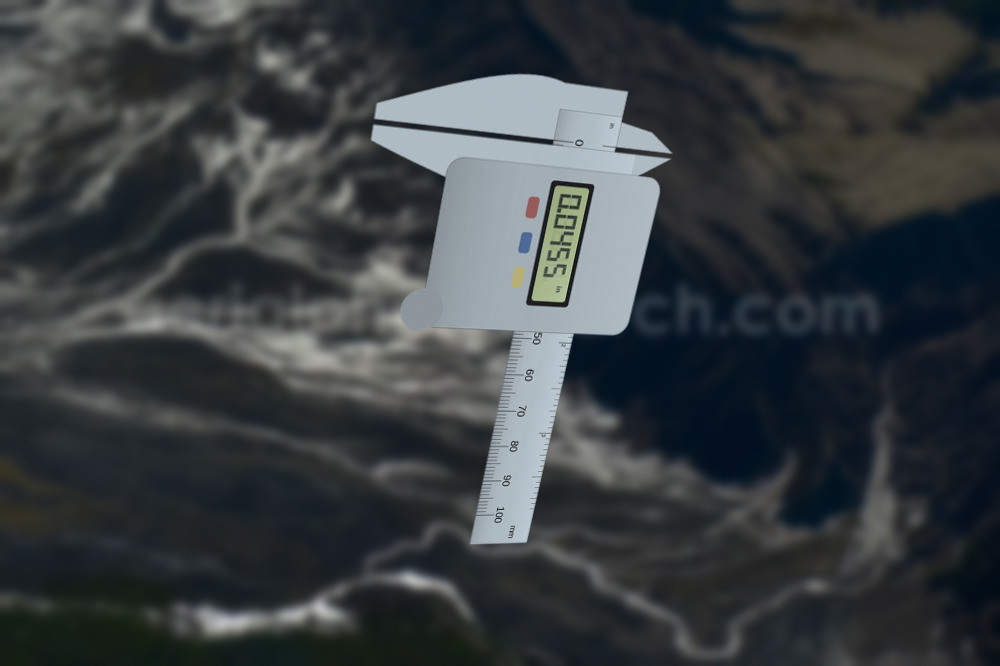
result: 0.0455,in
